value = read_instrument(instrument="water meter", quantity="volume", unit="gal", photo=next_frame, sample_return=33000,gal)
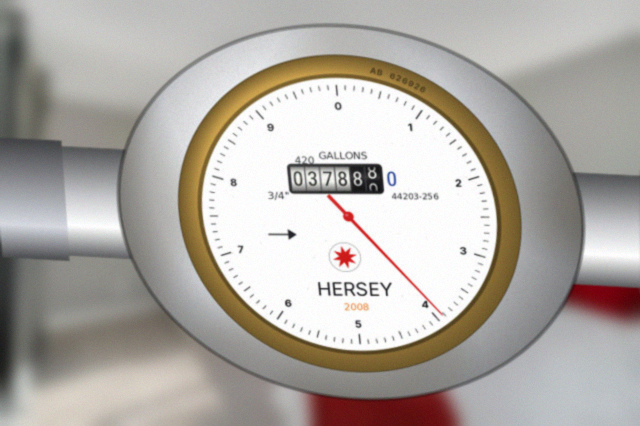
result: 378883.9,gal
